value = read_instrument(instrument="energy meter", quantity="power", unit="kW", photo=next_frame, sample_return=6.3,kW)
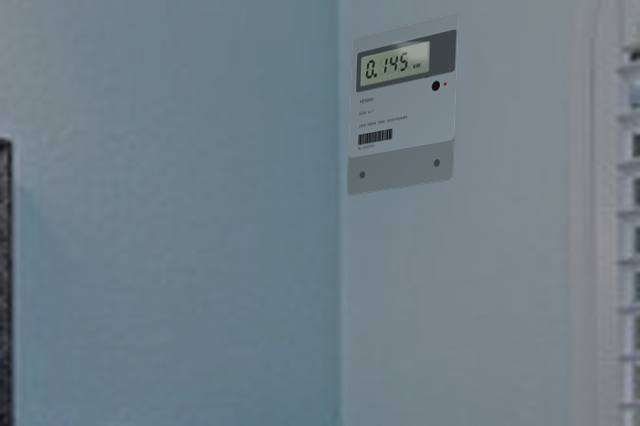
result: 0.145,kW
